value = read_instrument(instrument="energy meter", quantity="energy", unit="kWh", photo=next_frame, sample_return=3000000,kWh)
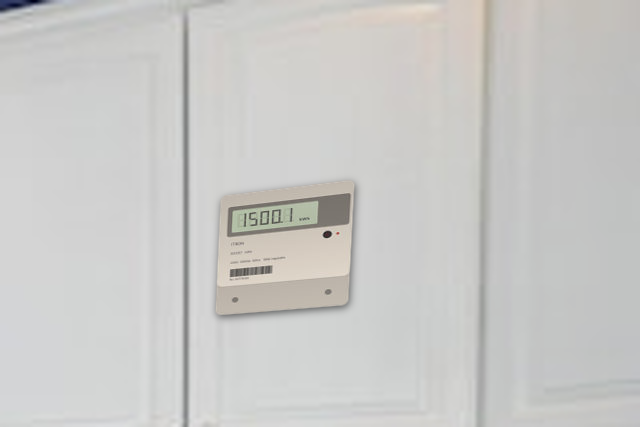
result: 1500.1,kWh
